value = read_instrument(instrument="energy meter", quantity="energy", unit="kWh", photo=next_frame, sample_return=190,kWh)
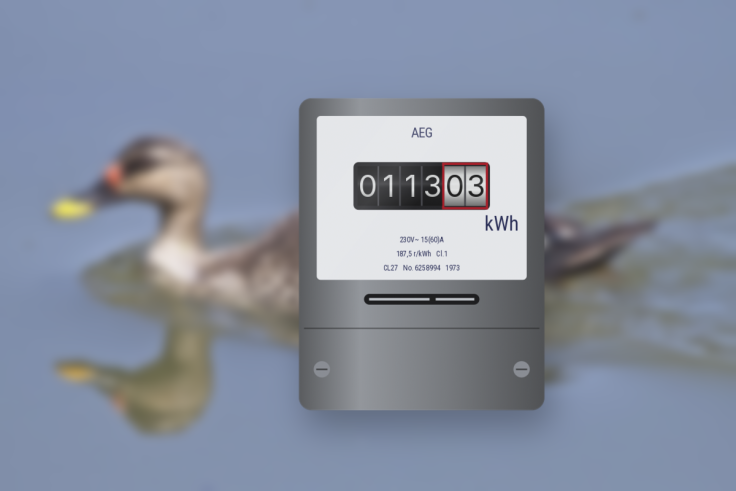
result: 113.03,kWh
